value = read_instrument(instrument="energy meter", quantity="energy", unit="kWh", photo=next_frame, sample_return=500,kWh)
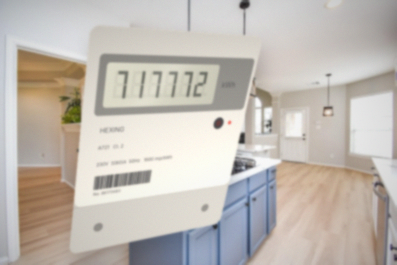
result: 717772,kWh
